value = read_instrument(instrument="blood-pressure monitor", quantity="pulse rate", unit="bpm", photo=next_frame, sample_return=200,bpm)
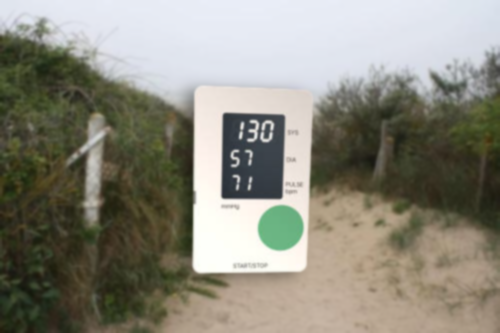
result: 71,bpm
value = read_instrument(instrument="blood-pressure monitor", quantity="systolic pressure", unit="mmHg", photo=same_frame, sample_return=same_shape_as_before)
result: 130,mmHg
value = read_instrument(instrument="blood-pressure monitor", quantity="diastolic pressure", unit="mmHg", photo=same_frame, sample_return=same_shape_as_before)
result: 57,mmHg
